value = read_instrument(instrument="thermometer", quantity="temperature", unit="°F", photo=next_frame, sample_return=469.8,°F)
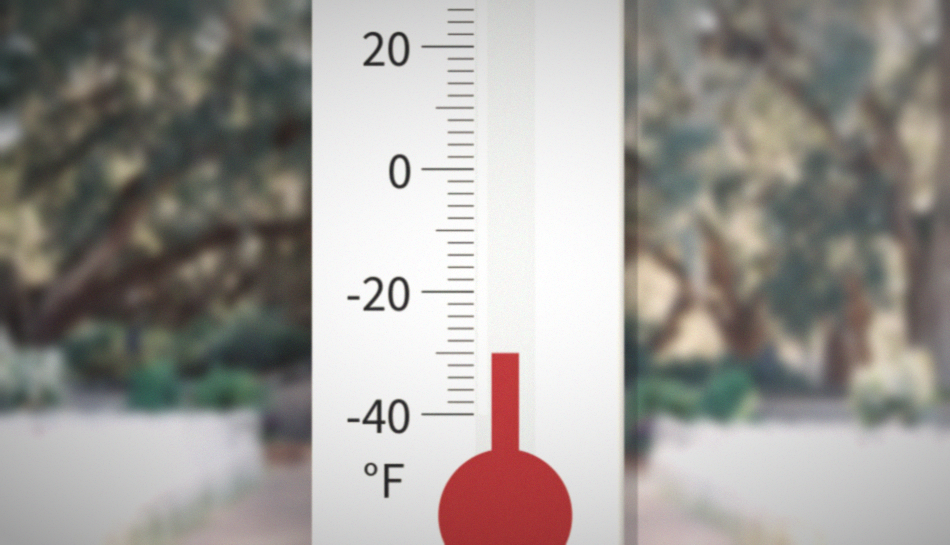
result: -30,°F
